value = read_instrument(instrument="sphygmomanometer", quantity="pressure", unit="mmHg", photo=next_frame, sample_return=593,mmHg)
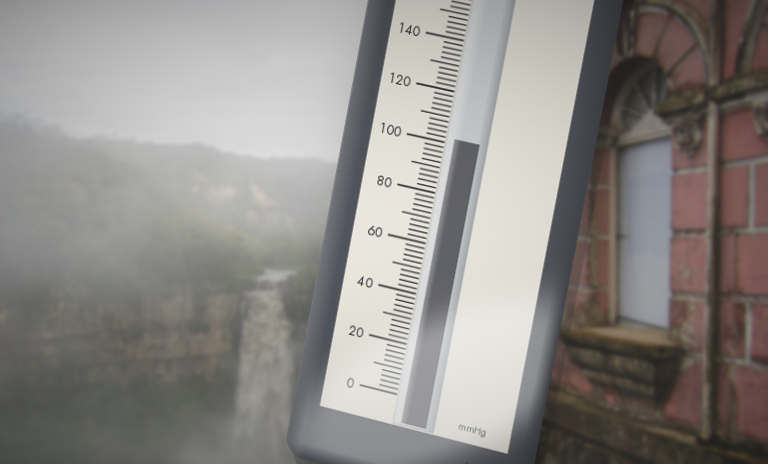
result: 102,mmHg
